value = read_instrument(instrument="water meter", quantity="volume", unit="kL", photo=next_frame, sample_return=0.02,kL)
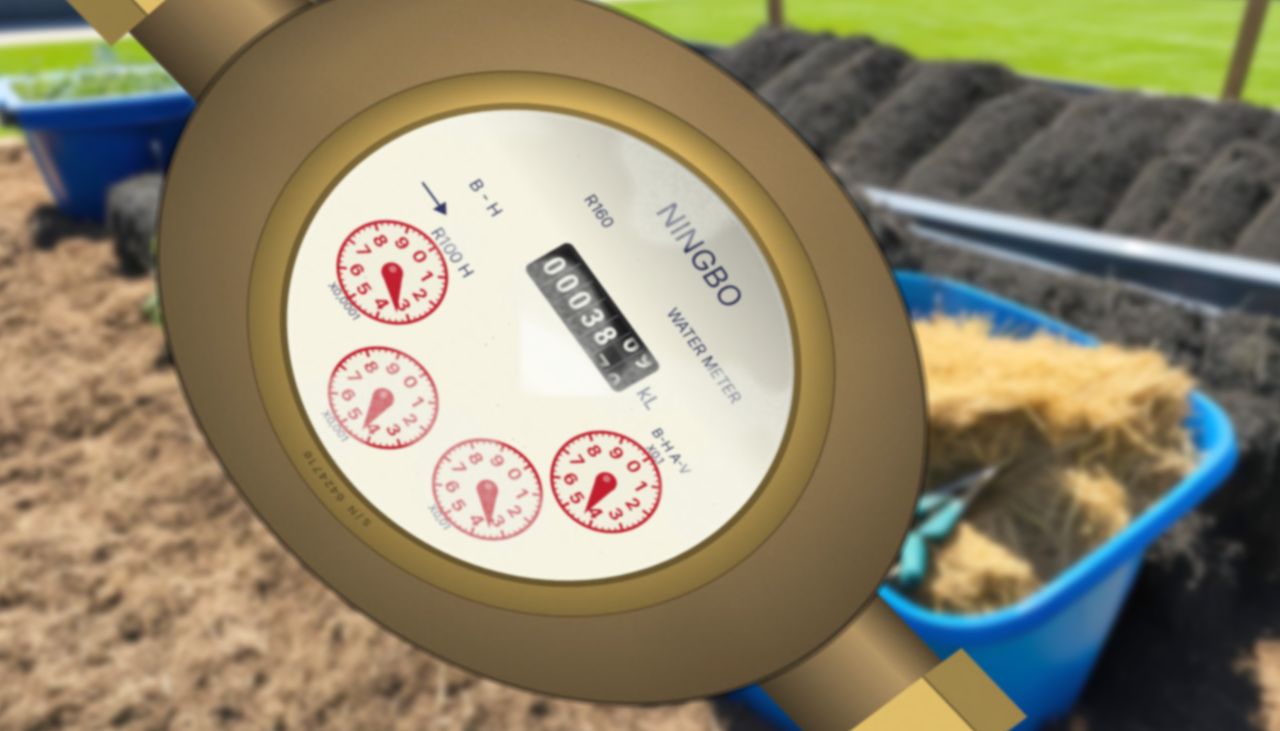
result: 3869.4343,kL
